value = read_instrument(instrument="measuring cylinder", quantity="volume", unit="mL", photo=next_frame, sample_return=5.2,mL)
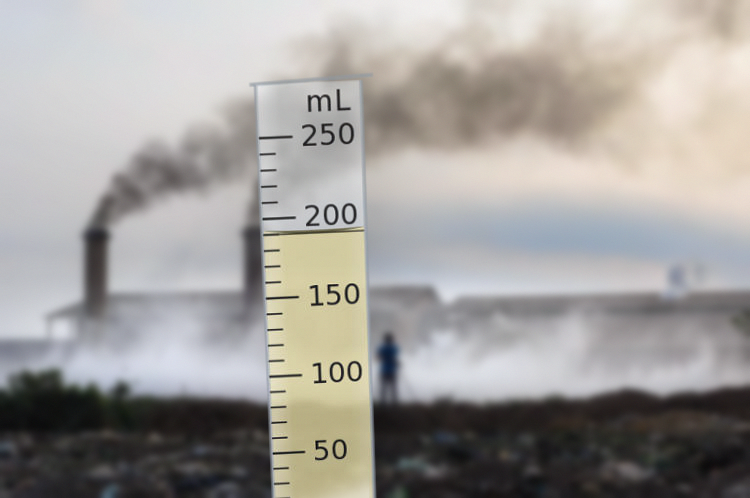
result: 190,mL
